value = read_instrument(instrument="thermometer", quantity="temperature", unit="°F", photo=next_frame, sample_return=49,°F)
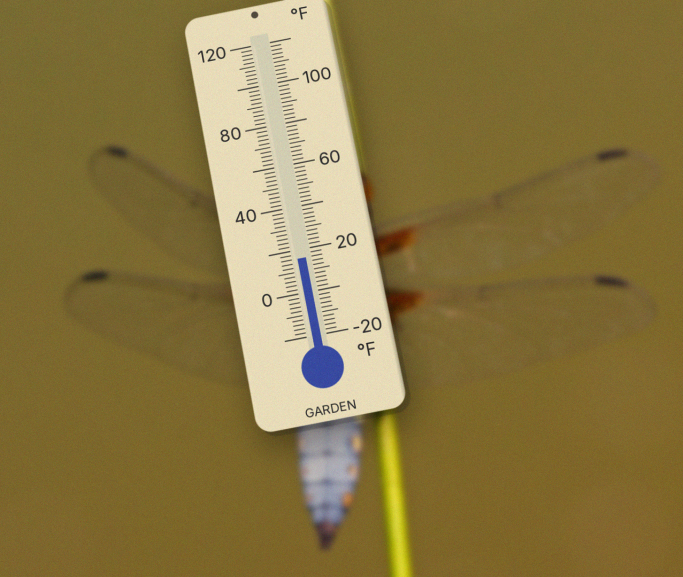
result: 16,°F
